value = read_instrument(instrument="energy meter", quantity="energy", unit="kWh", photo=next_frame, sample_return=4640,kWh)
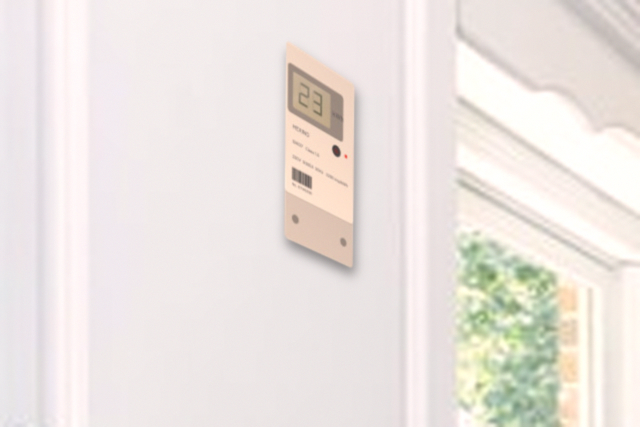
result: 23,kWh
